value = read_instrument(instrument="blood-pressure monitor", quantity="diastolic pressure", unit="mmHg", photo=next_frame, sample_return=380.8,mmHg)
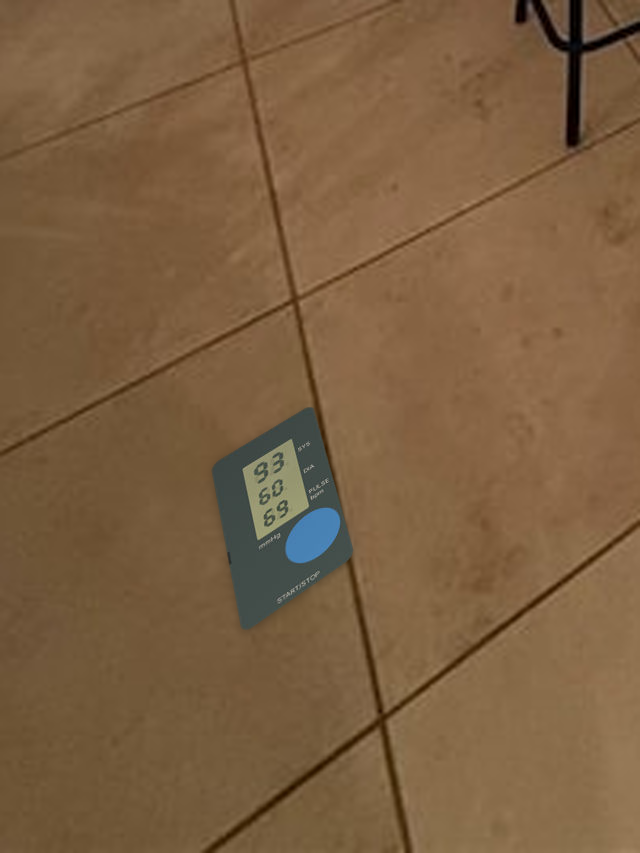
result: 60,mmHg
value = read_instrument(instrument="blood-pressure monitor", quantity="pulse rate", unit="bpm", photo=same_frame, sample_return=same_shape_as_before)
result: 69,bpm
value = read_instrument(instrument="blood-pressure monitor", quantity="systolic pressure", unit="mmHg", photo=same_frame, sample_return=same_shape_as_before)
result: 93,mmHg
